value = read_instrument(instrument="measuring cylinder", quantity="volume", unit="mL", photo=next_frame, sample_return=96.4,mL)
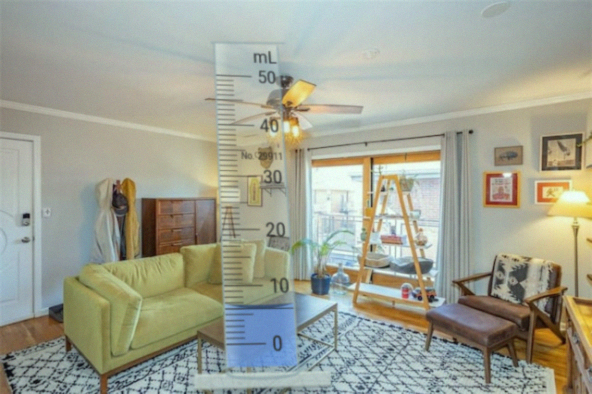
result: 6,mL
